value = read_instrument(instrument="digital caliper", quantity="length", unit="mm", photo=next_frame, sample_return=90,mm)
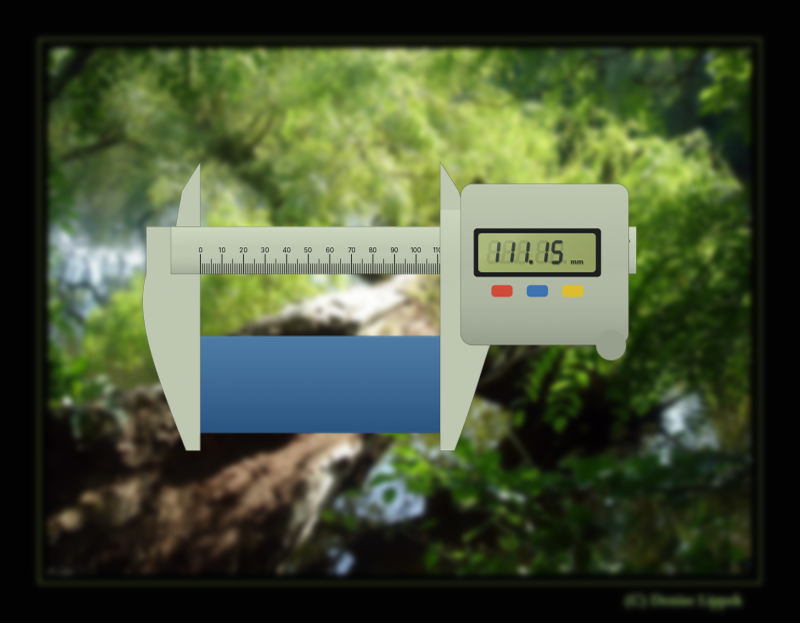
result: 111.15,mm
